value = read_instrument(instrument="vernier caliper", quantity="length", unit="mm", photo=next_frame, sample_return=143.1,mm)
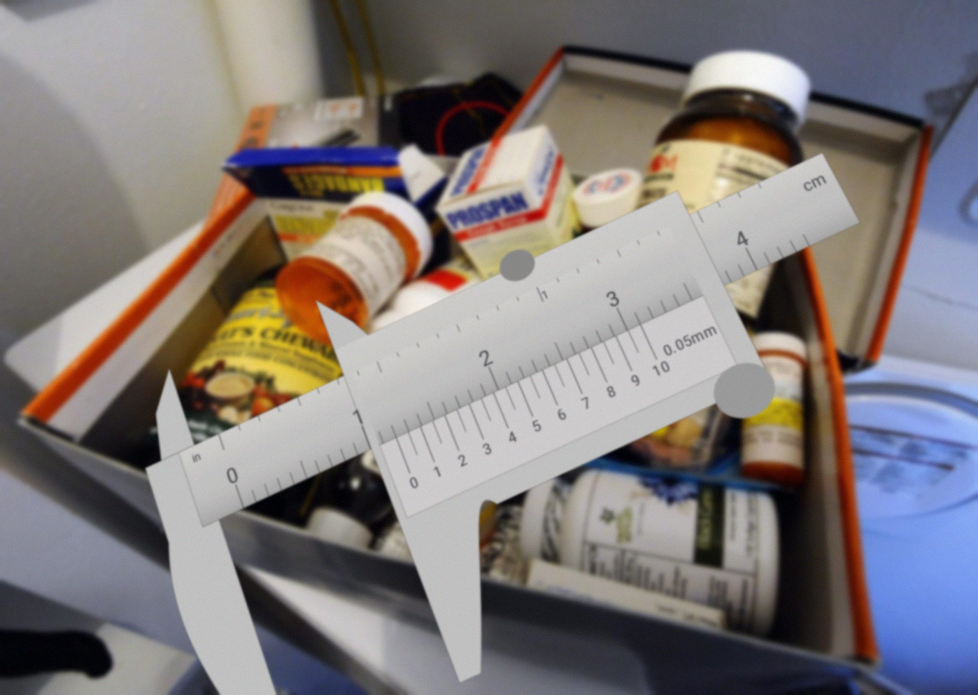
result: 12.0,mm
